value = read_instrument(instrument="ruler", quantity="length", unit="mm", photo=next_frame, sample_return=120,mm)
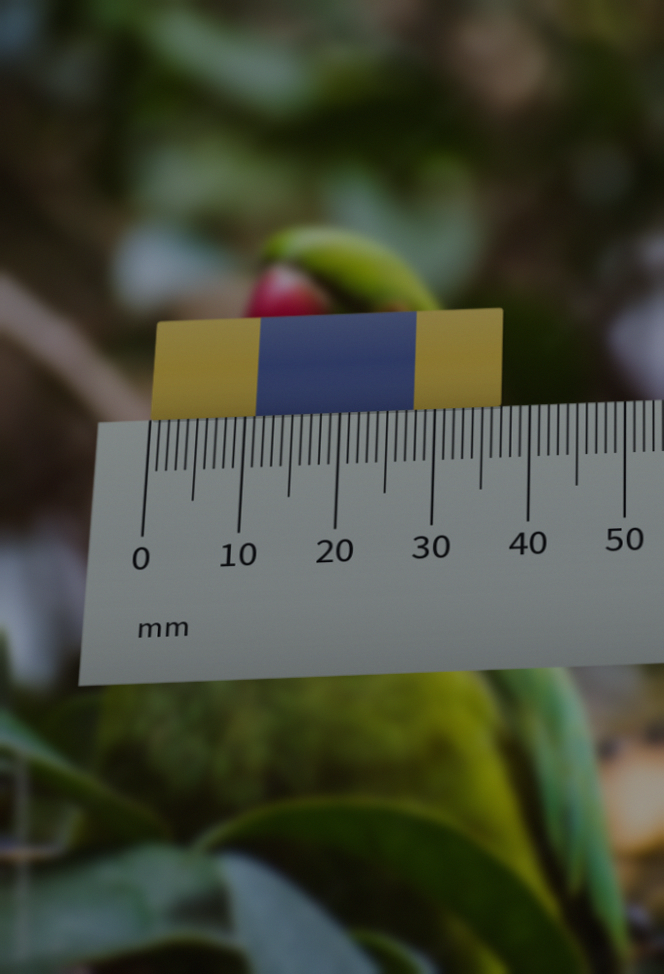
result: 37,mm
